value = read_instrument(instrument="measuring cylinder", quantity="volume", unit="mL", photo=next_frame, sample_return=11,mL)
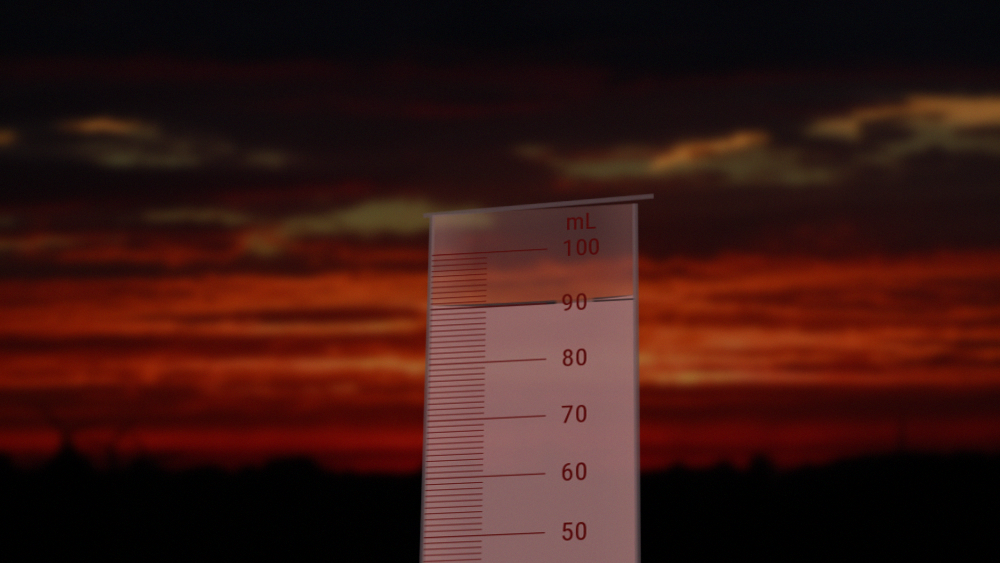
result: 90,mL
